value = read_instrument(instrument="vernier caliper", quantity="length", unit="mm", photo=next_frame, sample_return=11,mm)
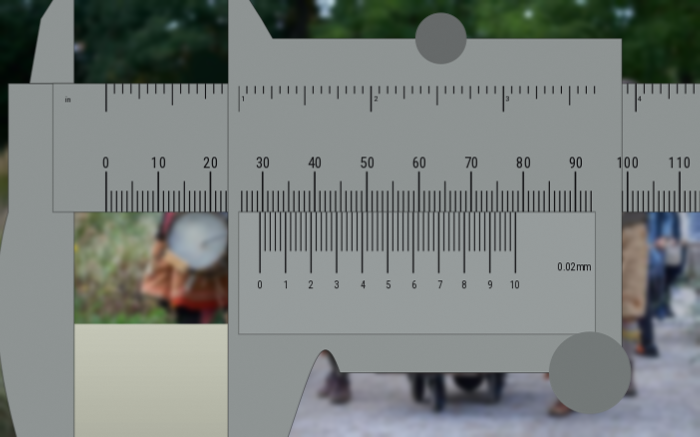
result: 29.5,mm
